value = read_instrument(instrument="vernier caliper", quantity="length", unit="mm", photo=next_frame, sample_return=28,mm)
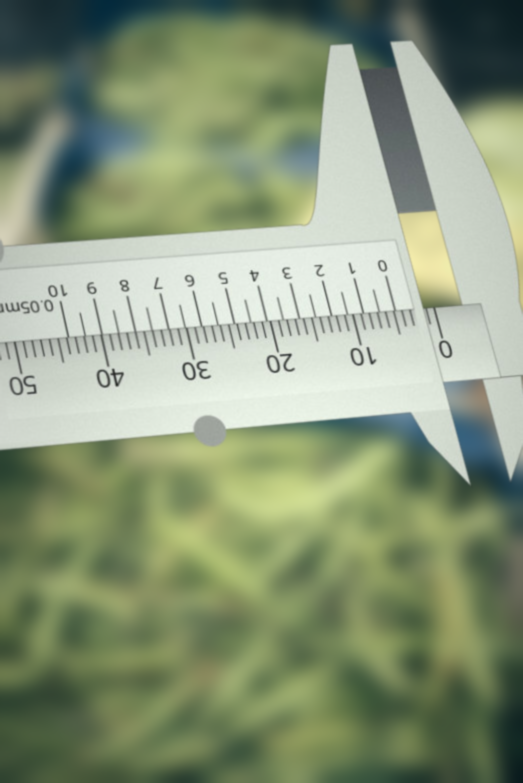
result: 4.8,mm
